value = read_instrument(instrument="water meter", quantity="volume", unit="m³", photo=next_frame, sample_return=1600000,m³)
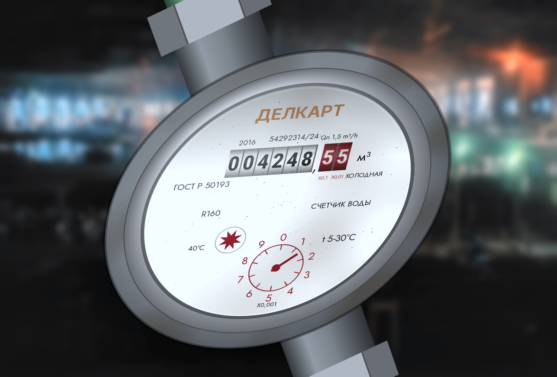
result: 4248.551,m³
